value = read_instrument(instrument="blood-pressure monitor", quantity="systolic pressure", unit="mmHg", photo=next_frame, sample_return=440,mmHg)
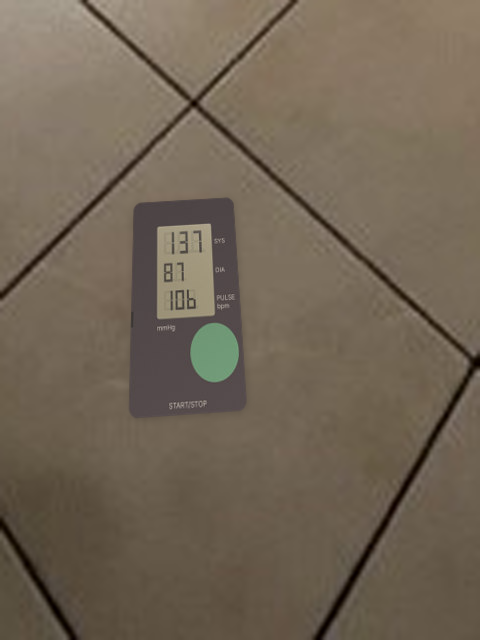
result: 137,mmHg
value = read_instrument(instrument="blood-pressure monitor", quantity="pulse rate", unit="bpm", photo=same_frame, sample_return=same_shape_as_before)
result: 106,bpm
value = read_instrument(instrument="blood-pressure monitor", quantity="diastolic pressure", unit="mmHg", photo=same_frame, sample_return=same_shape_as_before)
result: 87,mmHg
